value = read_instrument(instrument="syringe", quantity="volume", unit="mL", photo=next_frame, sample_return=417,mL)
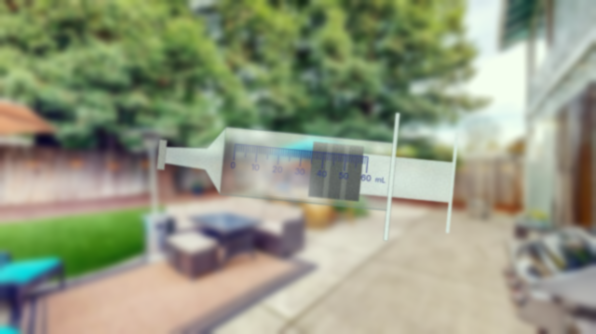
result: 35,mL
